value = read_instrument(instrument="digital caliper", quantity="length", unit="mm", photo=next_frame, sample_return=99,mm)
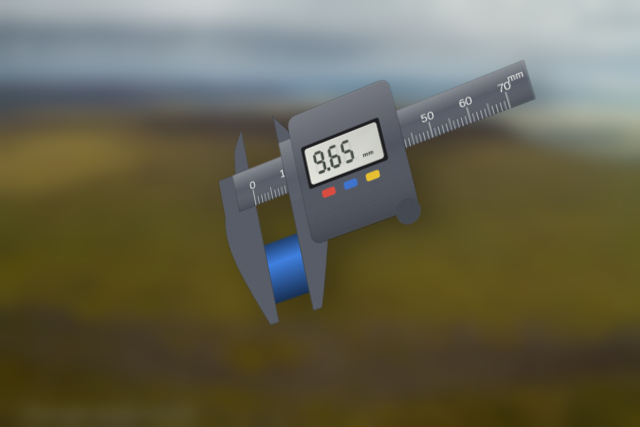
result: 9.65,mm
